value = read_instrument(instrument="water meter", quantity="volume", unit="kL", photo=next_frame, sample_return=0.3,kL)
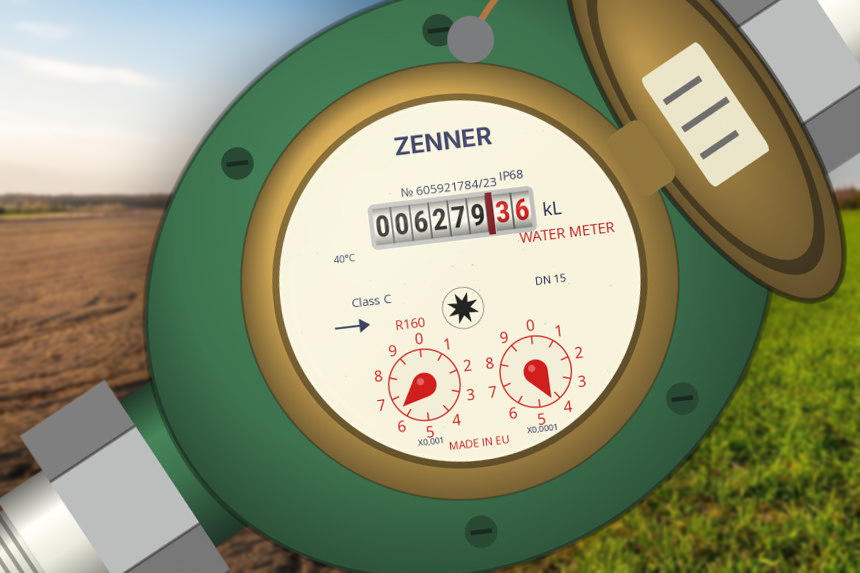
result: 6279.3664,kL
